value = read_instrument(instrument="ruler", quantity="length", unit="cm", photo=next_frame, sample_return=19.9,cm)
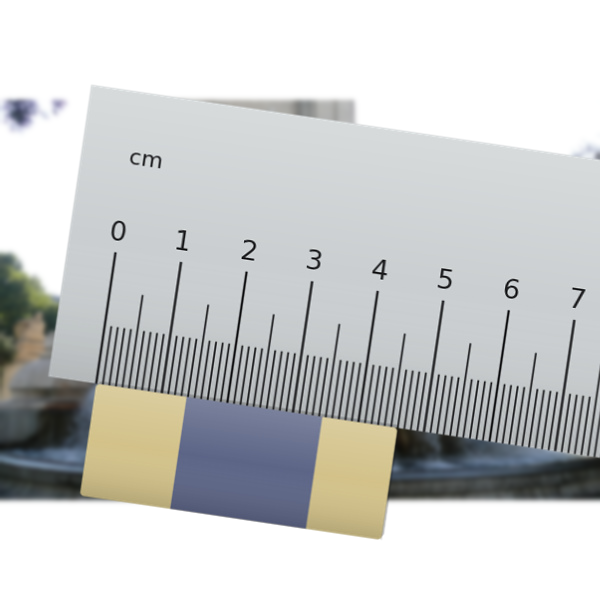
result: 4.6,cm
